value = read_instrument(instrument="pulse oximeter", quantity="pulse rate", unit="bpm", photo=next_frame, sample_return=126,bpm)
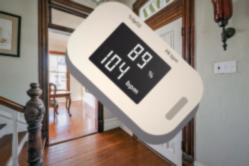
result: 104,bpm
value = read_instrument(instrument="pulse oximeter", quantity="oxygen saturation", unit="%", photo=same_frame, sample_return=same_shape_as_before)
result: 89,%
